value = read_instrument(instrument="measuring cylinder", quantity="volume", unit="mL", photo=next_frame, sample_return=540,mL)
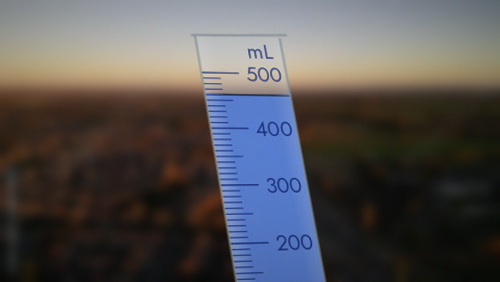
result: 460,mL
